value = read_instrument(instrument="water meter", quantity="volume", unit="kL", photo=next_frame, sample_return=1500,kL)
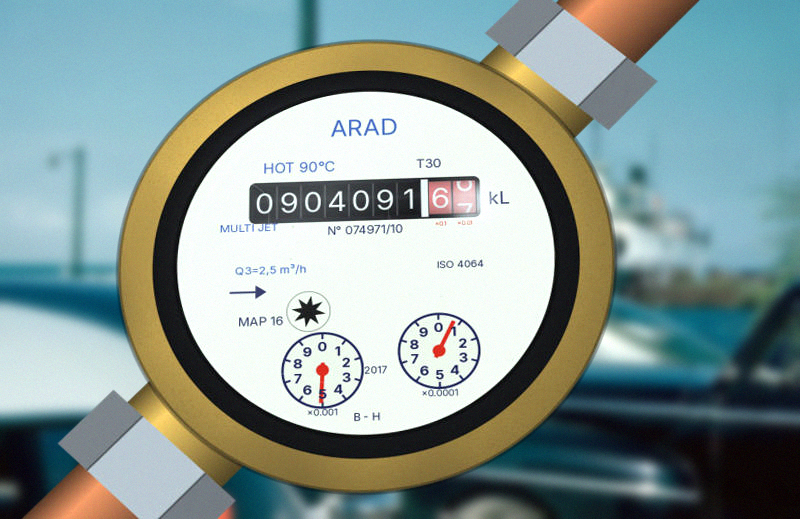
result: 904091.6650,kL
